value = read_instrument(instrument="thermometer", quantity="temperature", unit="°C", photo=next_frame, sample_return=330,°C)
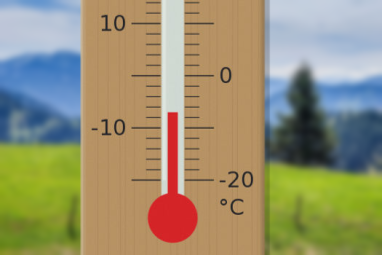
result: -7,°C
